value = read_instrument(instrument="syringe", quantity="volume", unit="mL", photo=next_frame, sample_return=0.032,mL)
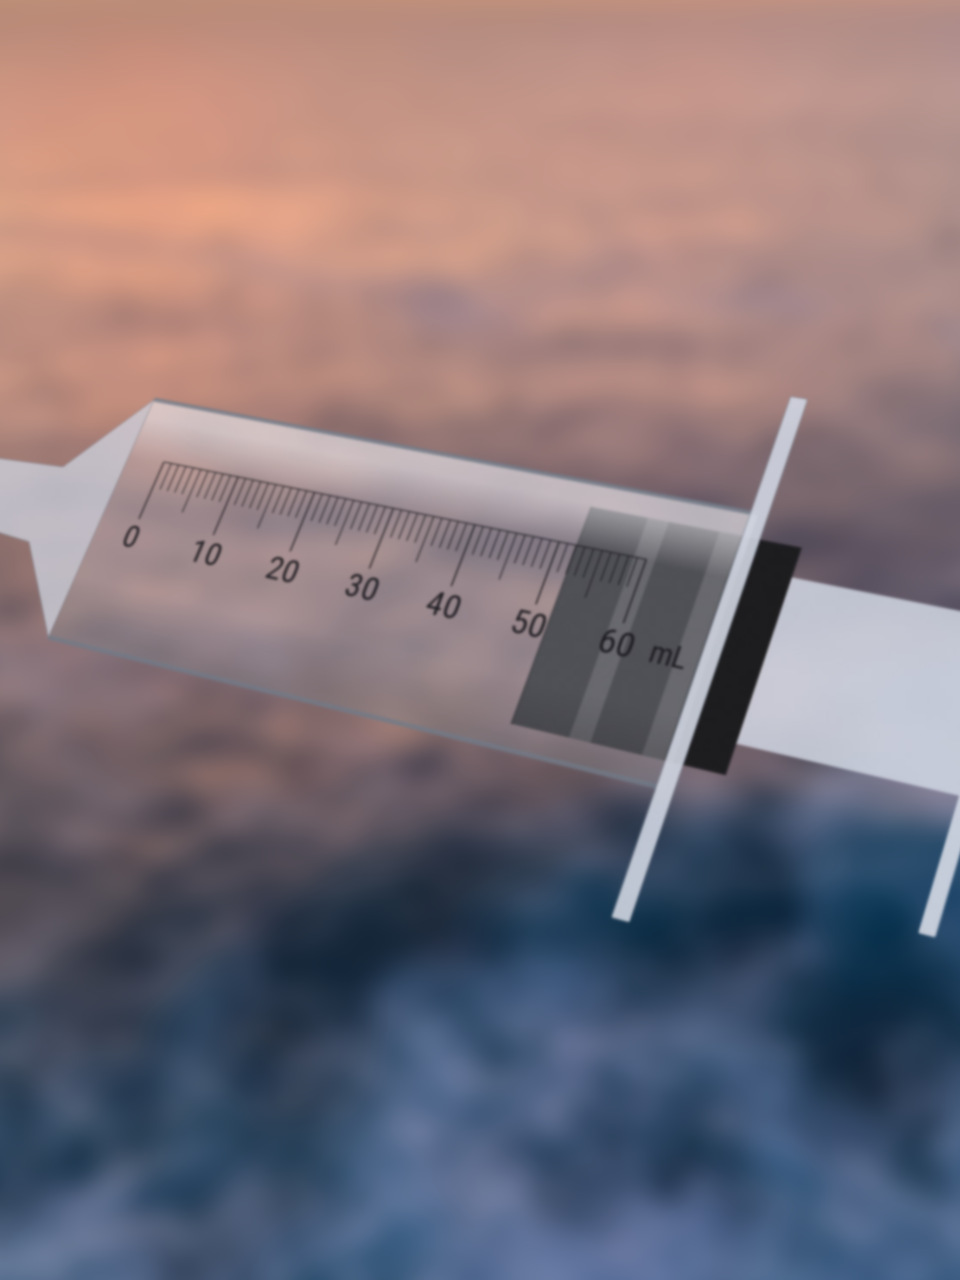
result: 52,mL
